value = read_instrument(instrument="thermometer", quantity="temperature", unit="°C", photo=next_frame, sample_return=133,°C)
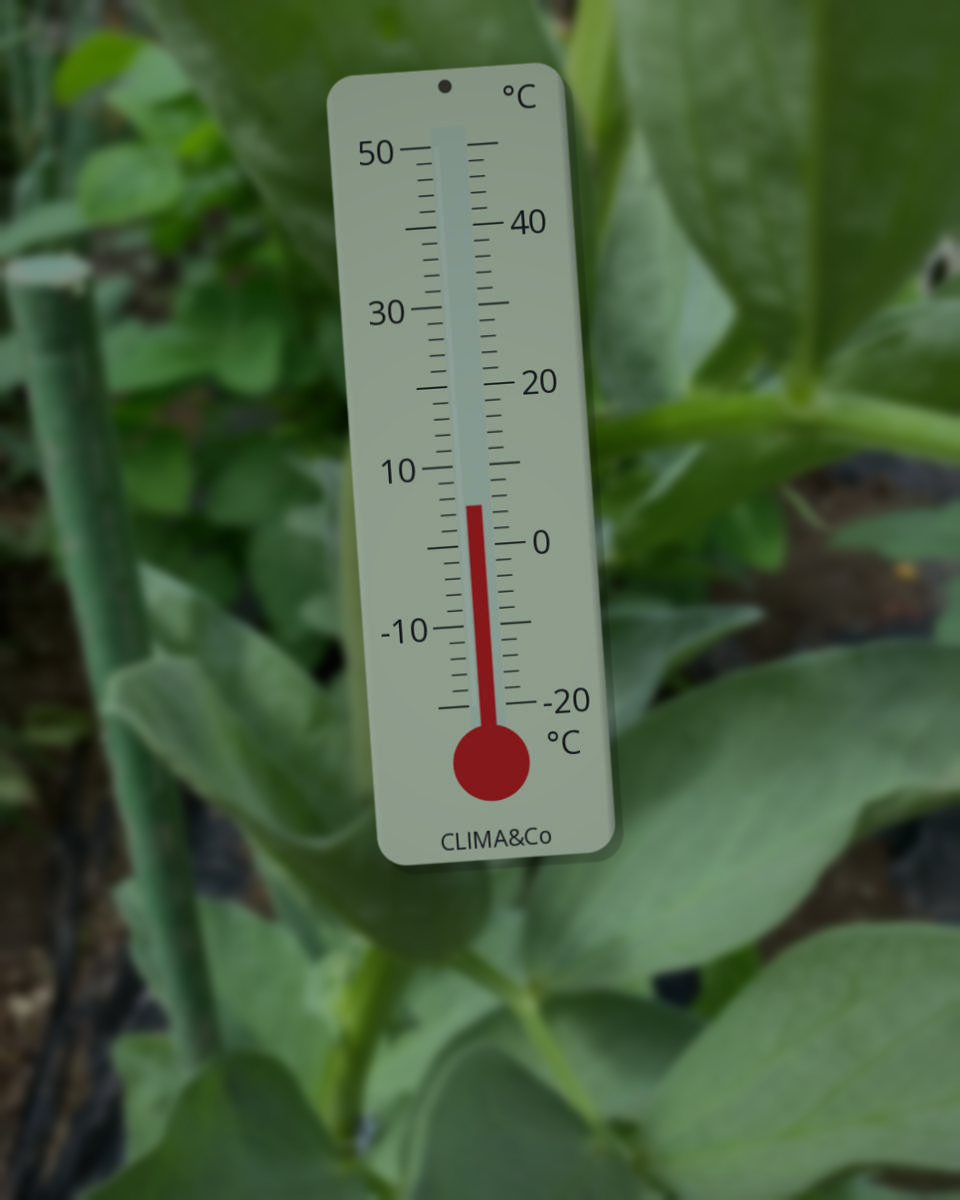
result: 5,°C
